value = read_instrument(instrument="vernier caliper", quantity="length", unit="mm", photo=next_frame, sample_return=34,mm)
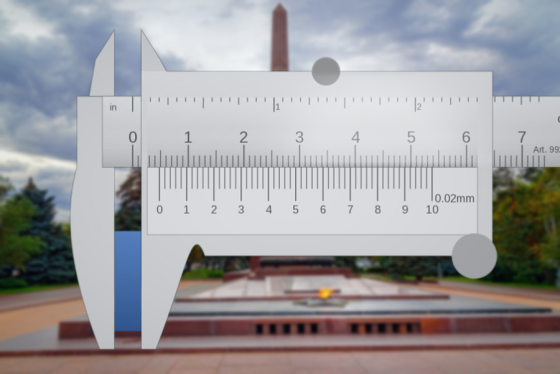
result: 4.8,mm
